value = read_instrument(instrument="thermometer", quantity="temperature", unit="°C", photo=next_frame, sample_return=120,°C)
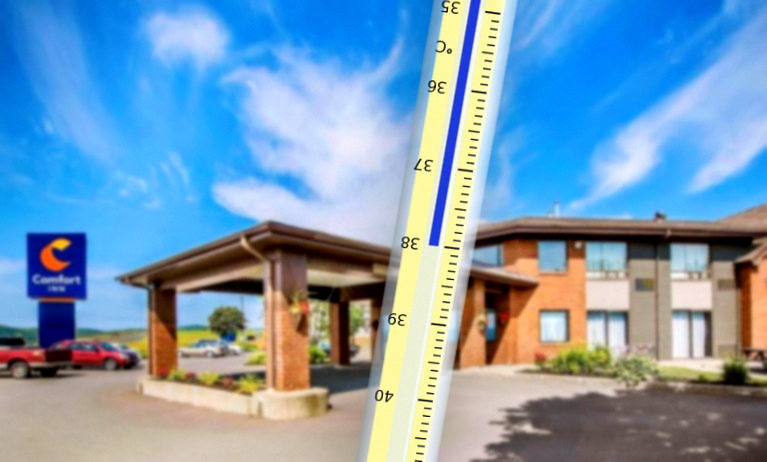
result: 38,°C
